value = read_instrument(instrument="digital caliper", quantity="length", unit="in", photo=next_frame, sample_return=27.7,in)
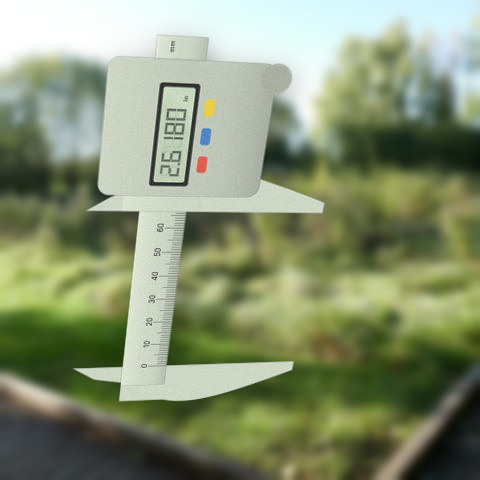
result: 2.6180,in
